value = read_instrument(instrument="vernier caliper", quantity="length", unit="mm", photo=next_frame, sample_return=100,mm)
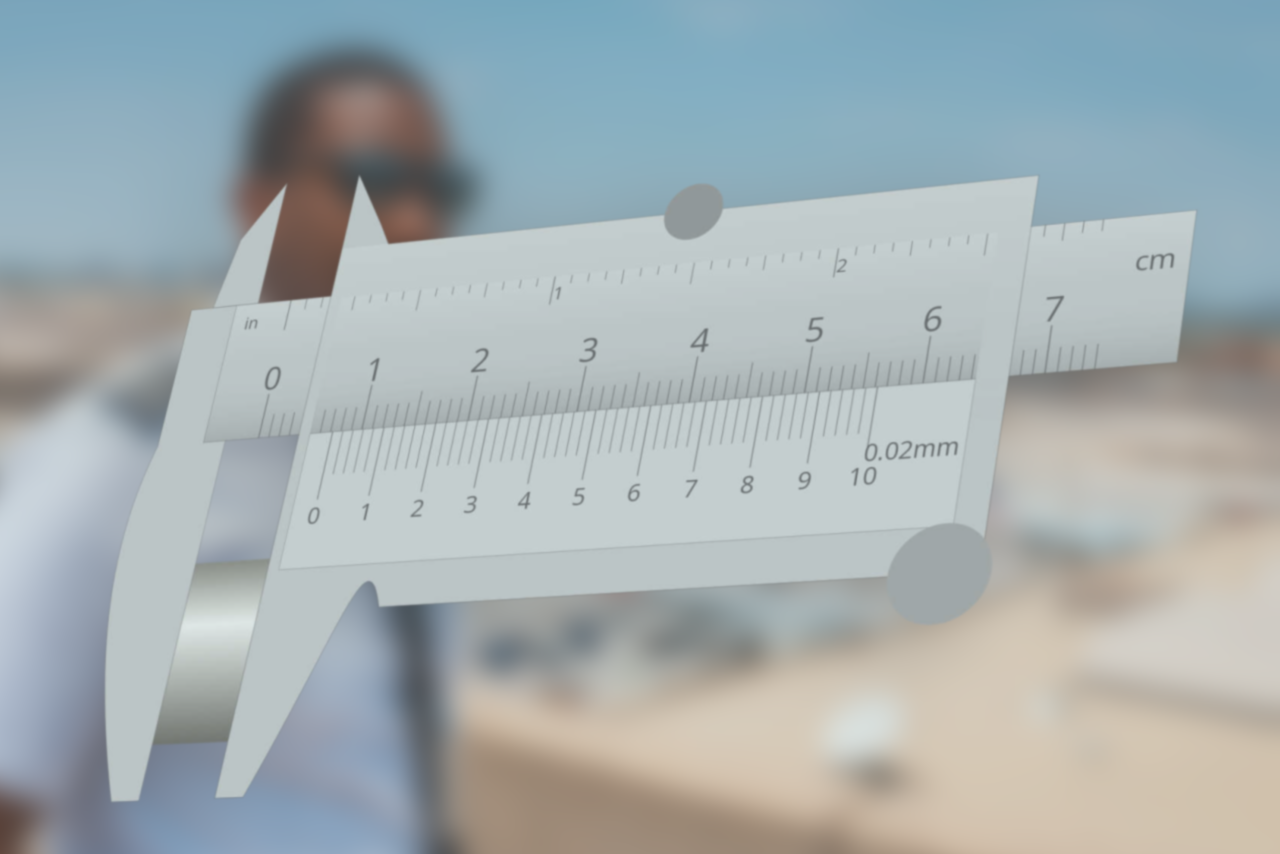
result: 7.2,mm
